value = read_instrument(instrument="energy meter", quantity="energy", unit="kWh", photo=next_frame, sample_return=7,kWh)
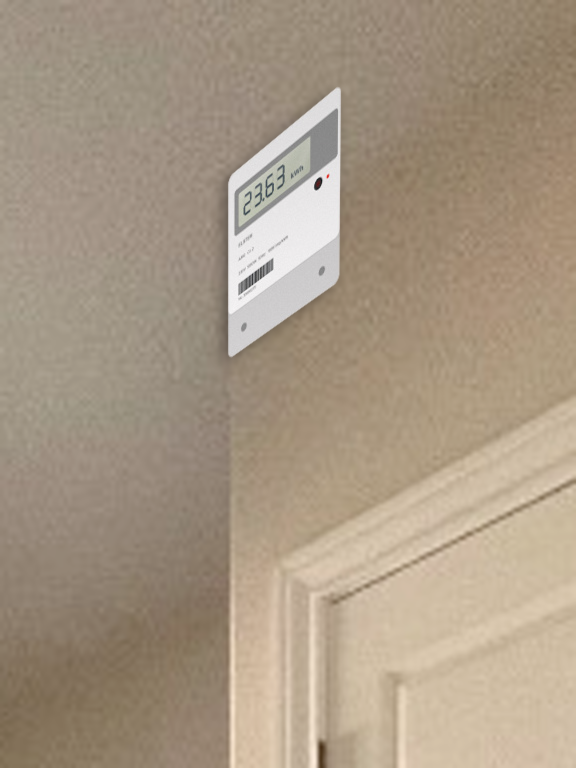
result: 23.63,kWh
